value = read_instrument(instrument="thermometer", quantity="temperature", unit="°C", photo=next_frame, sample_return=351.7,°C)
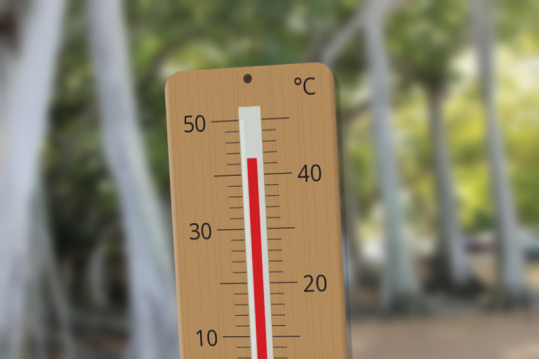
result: 43,°C
